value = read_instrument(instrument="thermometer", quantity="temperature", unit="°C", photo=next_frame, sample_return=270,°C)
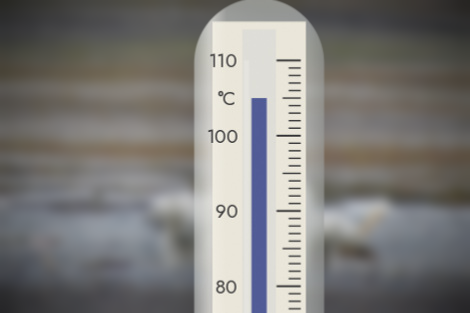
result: 105,°C
